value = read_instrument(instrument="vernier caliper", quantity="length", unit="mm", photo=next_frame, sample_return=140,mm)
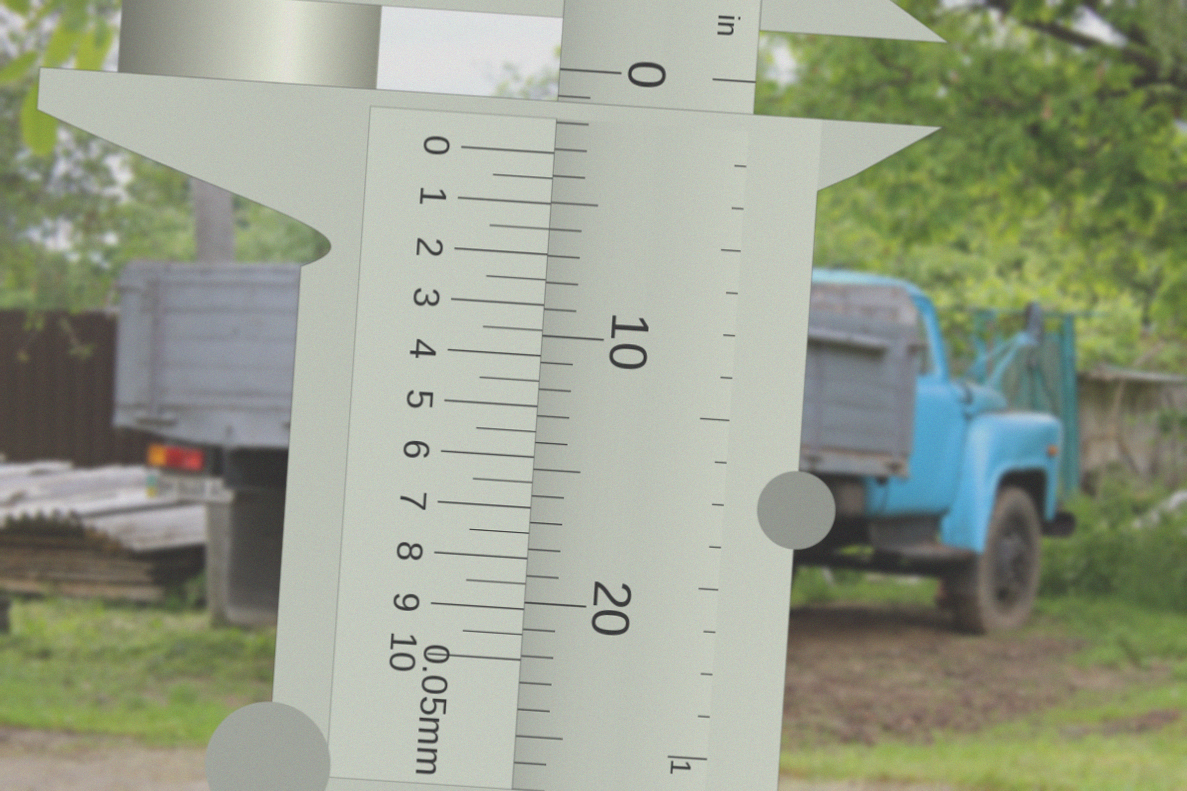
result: 3.15,mm
